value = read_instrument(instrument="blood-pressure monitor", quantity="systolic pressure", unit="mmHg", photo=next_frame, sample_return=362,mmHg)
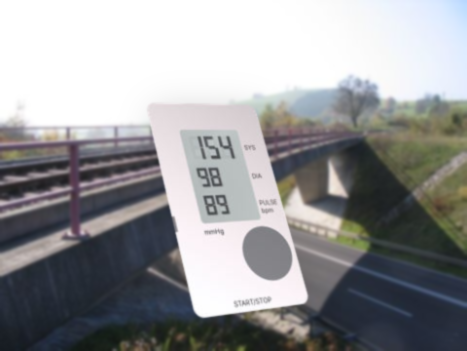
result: 154,mmHg
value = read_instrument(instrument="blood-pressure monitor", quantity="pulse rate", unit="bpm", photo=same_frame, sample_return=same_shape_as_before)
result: 89,bpm
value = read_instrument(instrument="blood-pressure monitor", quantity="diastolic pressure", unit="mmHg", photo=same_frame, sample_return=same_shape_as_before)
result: 98,mmHg
